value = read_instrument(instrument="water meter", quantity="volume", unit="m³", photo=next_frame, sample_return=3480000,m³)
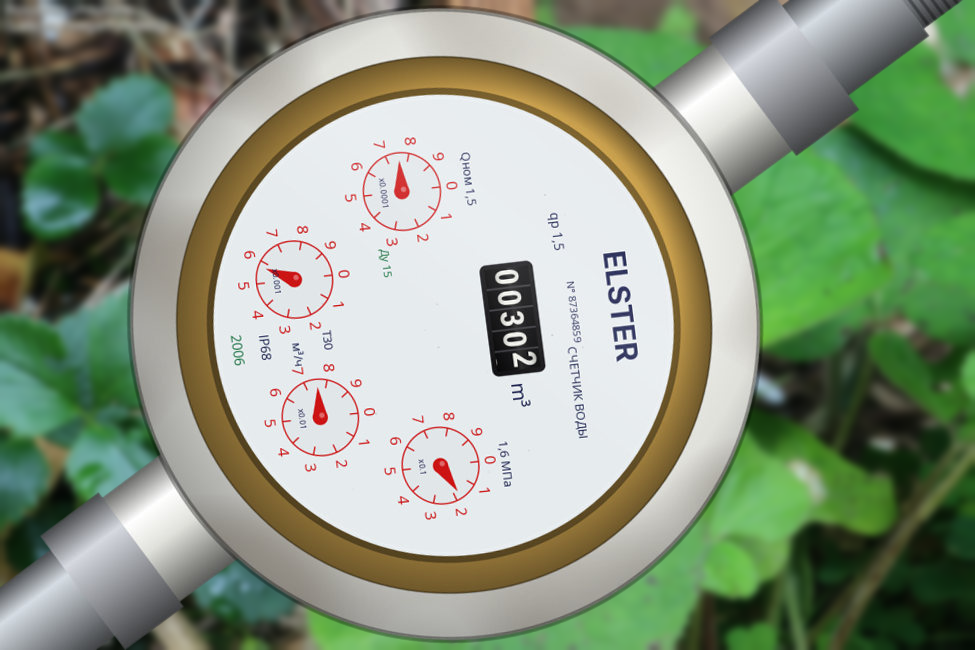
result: 302.1757,m³
